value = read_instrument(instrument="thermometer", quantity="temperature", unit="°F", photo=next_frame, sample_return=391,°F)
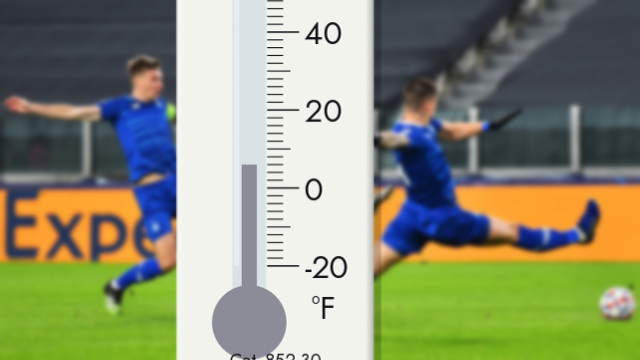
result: 6,°F
